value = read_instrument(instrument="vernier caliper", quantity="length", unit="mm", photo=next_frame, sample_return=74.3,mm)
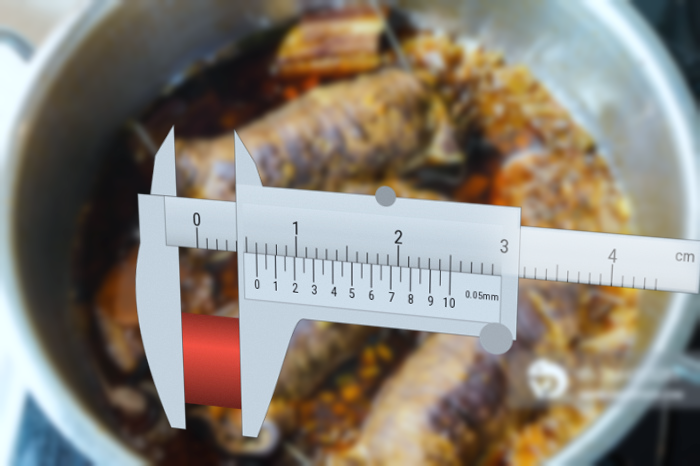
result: 6.0,mm
